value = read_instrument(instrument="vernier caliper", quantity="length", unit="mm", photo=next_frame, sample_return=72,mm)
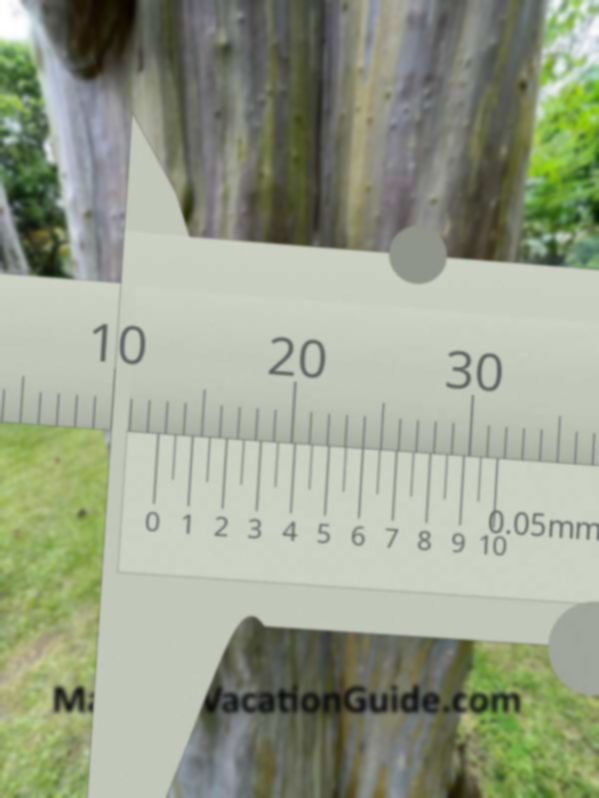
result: 12.6,mm
